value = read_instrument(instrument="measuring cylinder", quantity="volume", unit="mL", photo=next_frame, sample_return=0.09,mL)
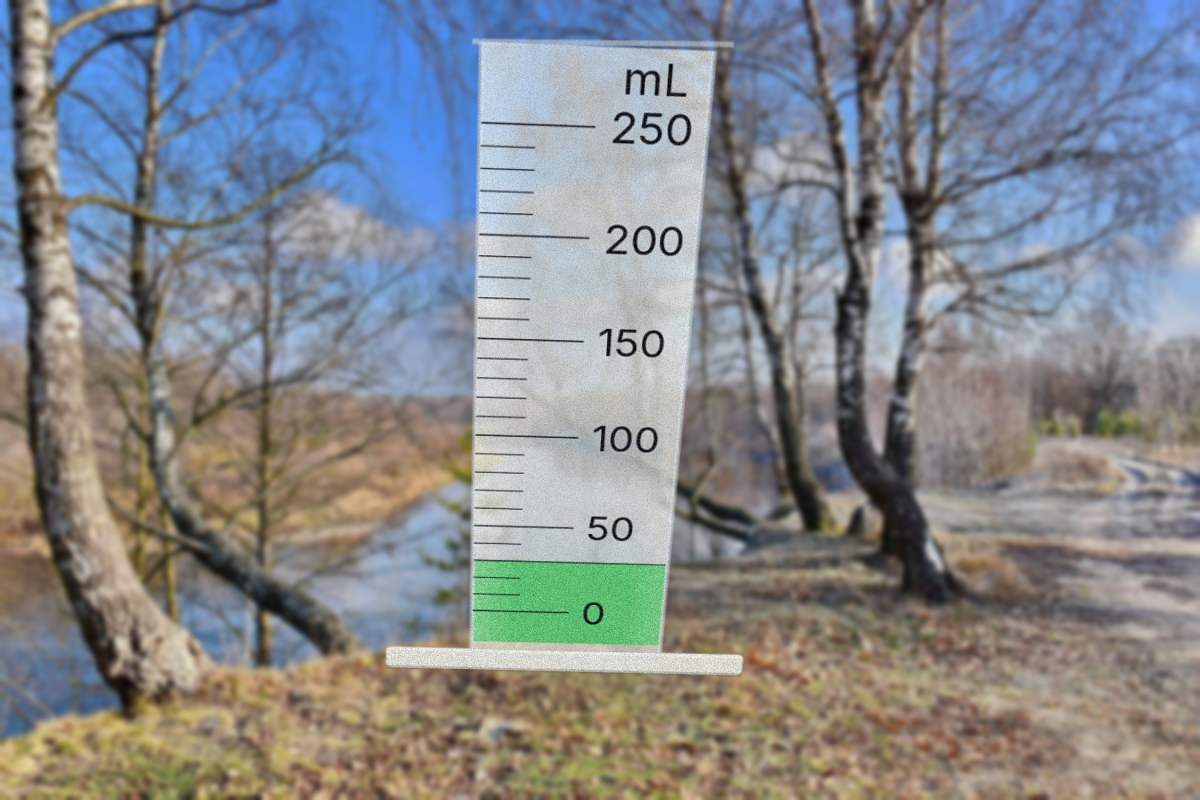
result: 30,mL
